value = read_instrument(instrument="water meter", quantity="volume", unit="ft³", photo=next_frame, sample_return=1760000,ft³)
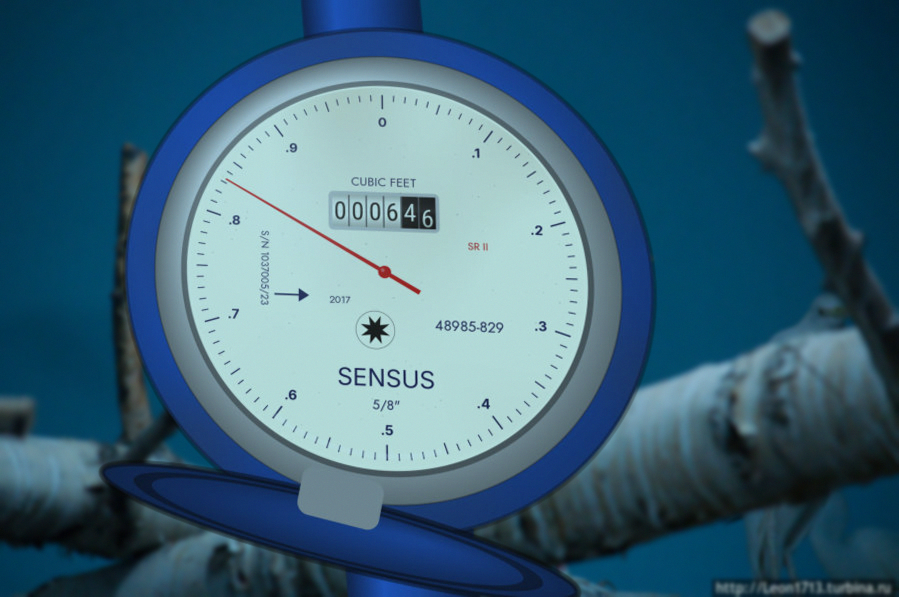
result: 645.83,ft³
